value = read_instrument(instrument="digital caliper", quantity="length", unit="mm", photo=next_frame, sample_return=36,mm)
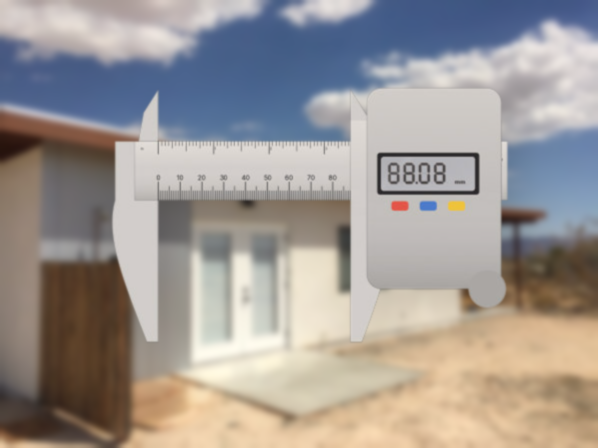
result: 88.08,mm
